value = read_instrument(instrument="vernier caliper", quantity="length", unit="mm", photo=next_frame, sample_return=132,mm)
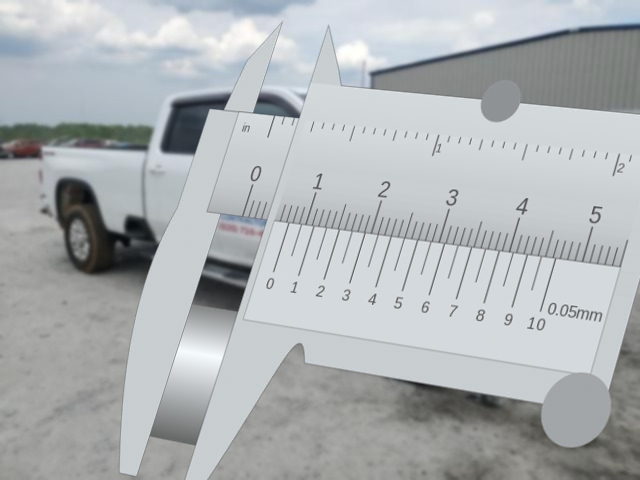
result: 7.4,mm
